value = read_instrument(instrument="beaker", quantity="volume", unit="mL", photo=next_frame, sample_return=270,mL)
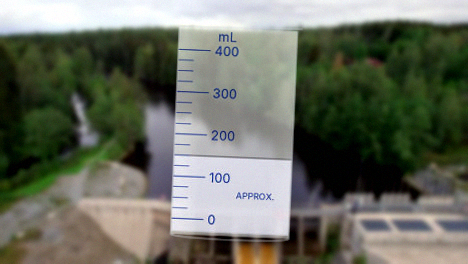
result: 150,mL
